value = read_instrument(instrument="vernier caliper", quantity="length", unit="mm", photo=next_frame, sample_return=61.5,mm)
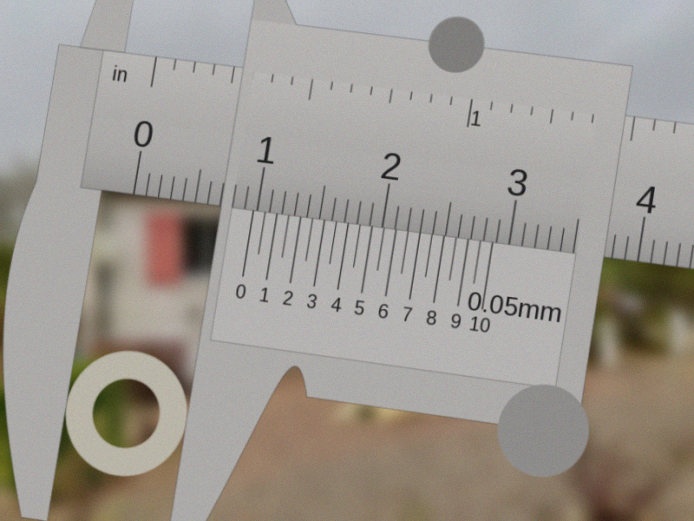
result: 9.7,mm
